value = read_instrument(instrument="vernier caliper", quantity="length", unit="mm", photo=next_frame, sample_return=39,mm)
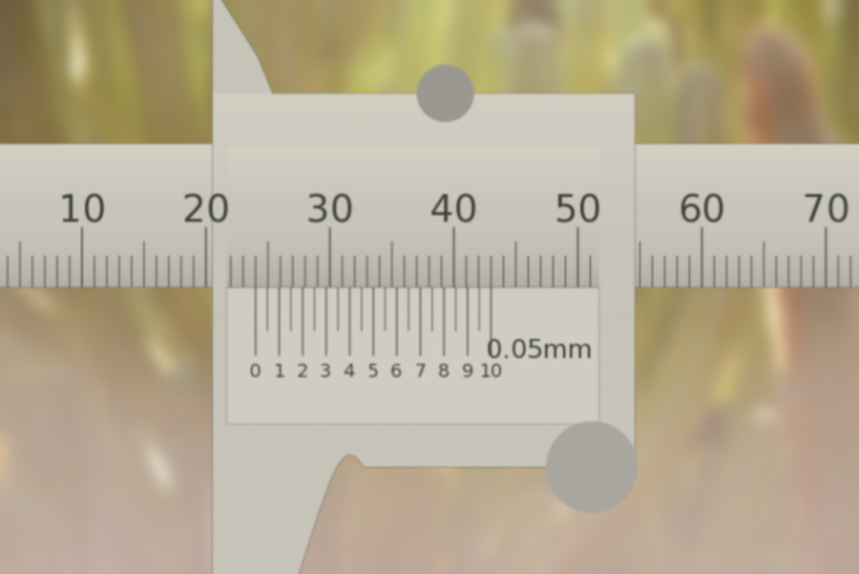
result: 24.0,mm
